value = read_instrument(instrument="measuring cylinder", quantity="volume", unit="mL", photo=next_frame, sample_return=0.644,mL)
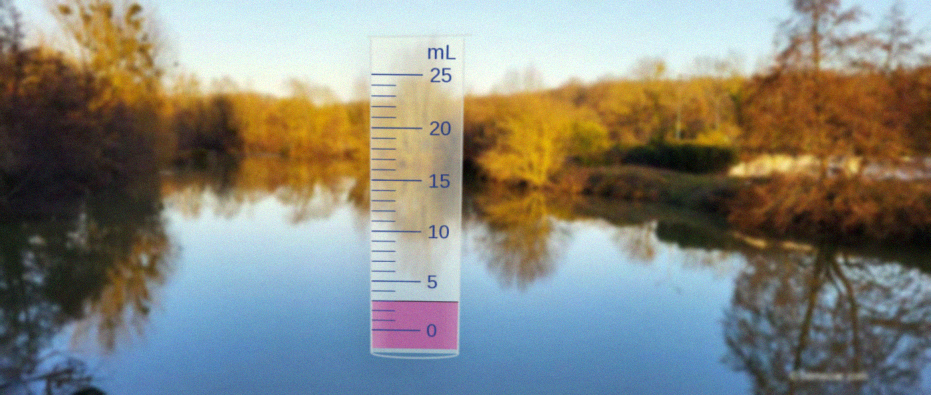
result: 3,mL
